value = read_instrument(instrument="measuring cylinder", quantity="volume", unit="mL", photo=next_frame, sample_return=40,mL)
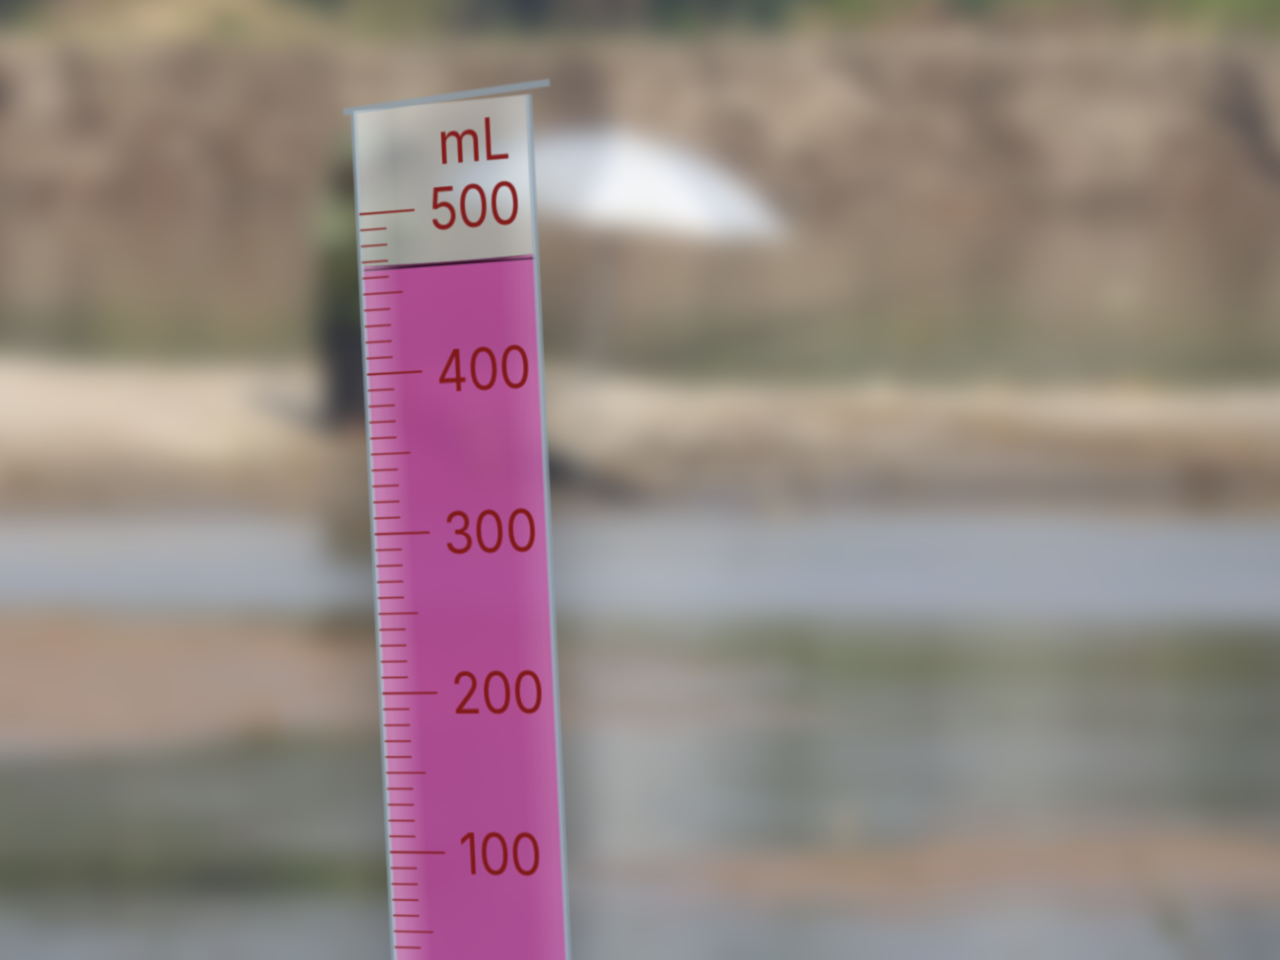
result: 465,mL
